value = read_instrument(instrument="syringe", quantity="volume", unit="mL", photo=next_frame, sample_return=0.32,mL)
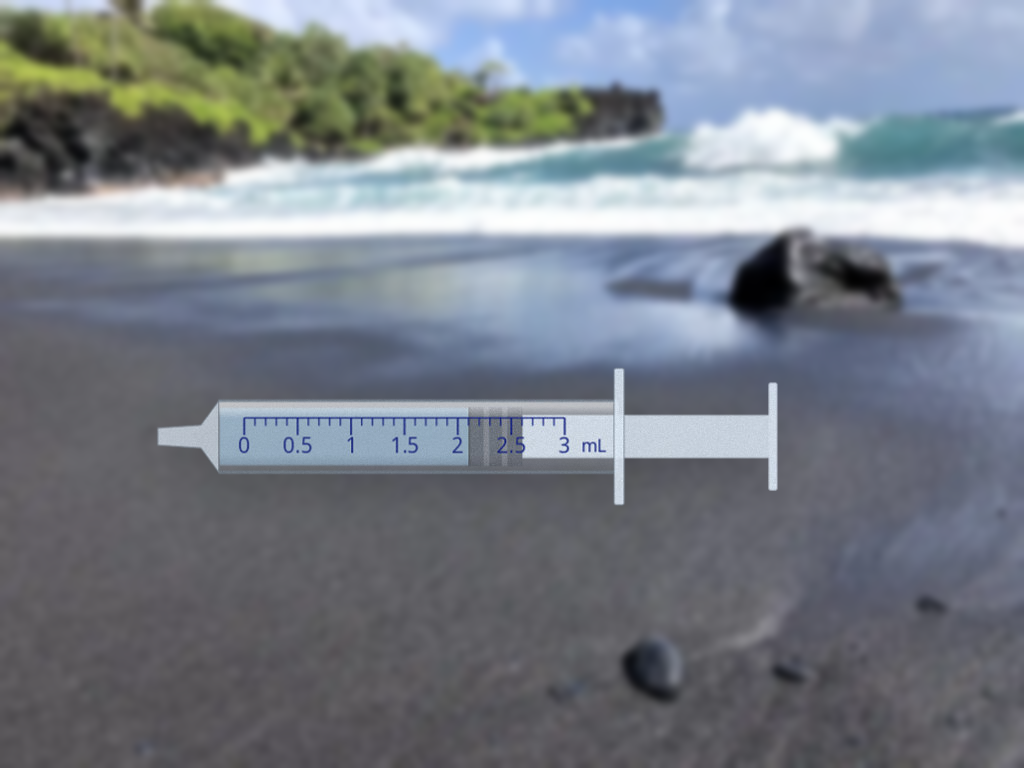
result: 2.1,mL
